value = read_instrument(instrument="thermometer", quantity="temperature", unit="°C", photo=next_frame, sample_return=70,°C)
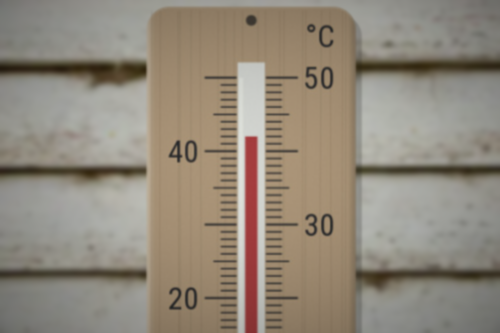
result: 42,°C
